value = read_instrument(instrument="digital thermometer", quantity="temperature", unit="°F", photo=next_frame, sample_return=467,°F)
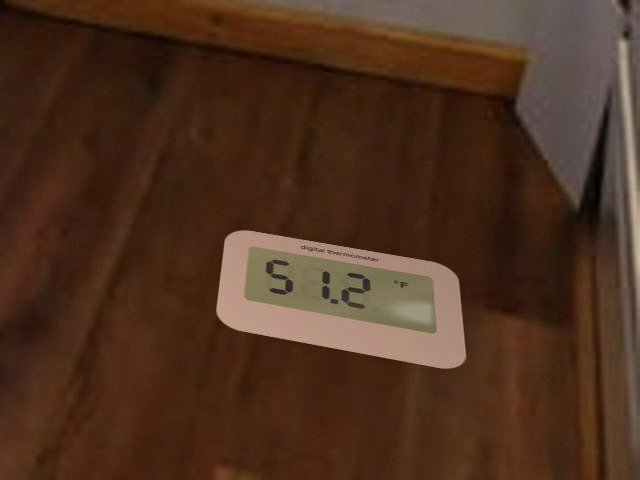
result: 51.2,°F
